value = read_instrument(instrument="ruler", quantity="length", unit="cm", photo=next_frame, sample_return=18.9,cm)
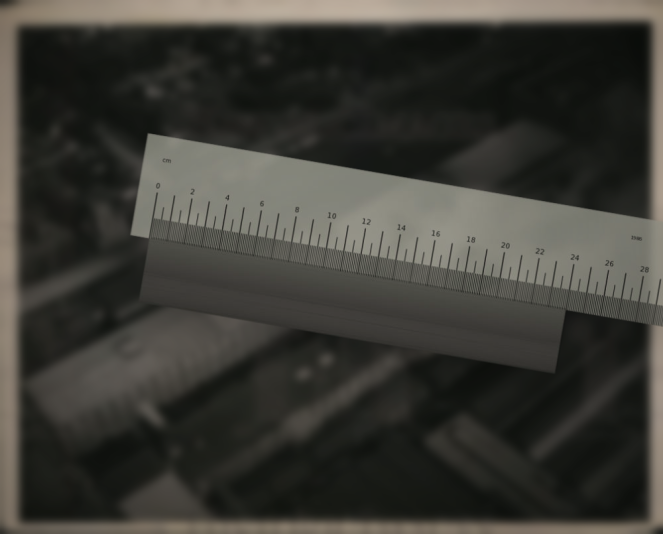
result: 24,cm
